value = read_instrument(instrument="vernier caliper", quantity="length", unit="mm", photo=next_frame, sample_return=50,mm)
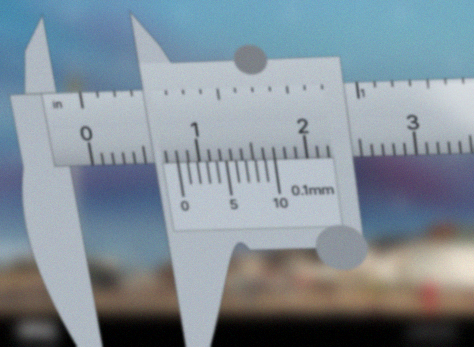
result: 8.0,mm
